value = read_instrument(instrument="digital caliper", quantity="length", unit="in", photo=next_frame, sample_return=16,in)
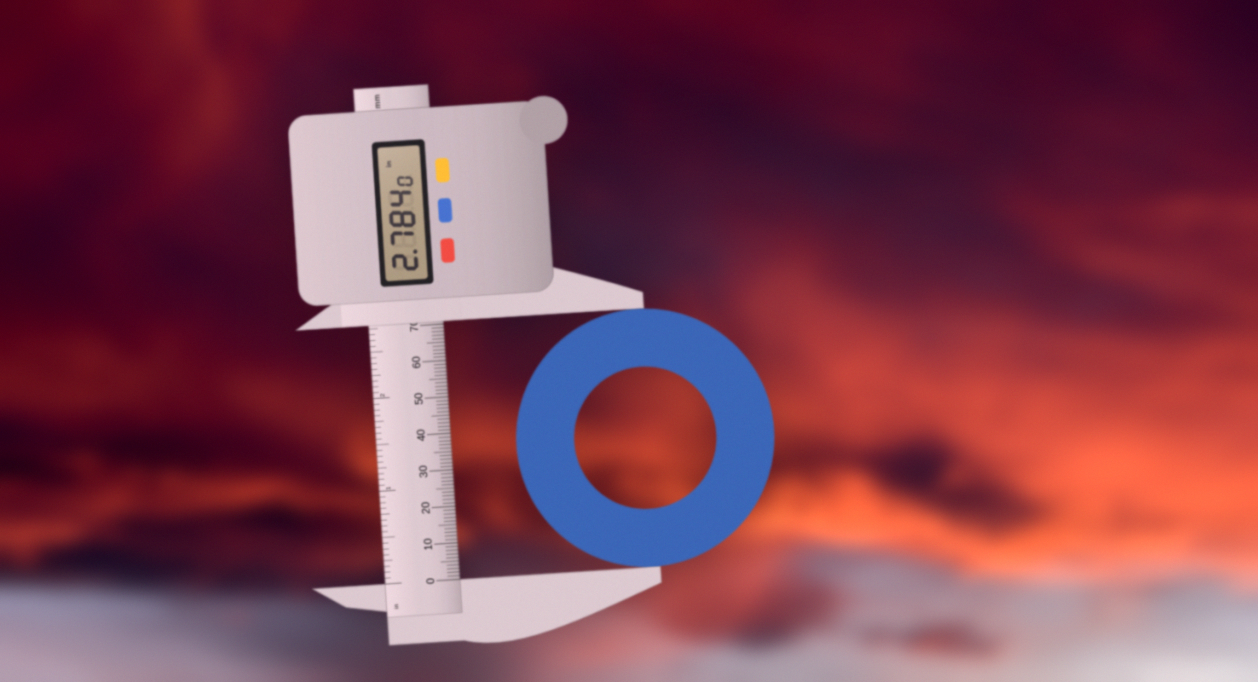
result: 2.7840,in
